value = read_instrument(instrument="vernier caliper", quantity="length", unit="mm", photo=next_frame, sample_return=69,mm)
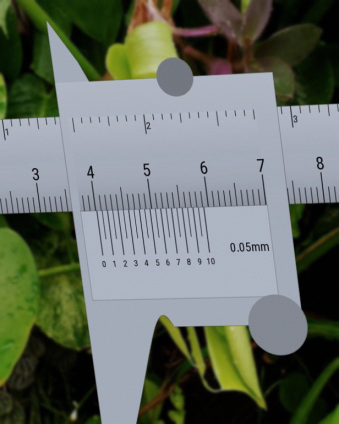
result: 40.2,mm
